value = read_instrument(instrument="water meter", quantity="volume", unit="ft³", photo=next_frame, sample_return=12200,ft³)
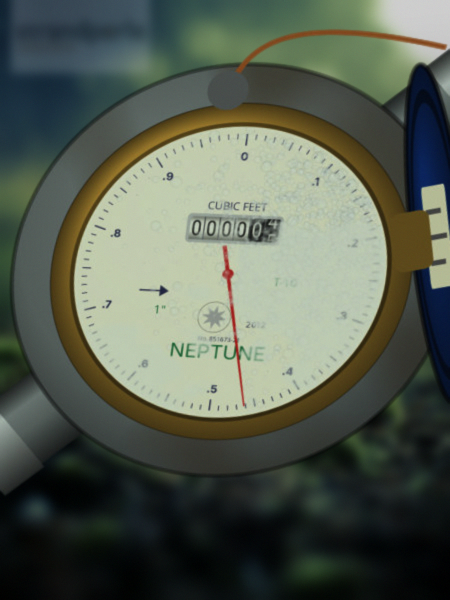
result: 4.46,ft³
